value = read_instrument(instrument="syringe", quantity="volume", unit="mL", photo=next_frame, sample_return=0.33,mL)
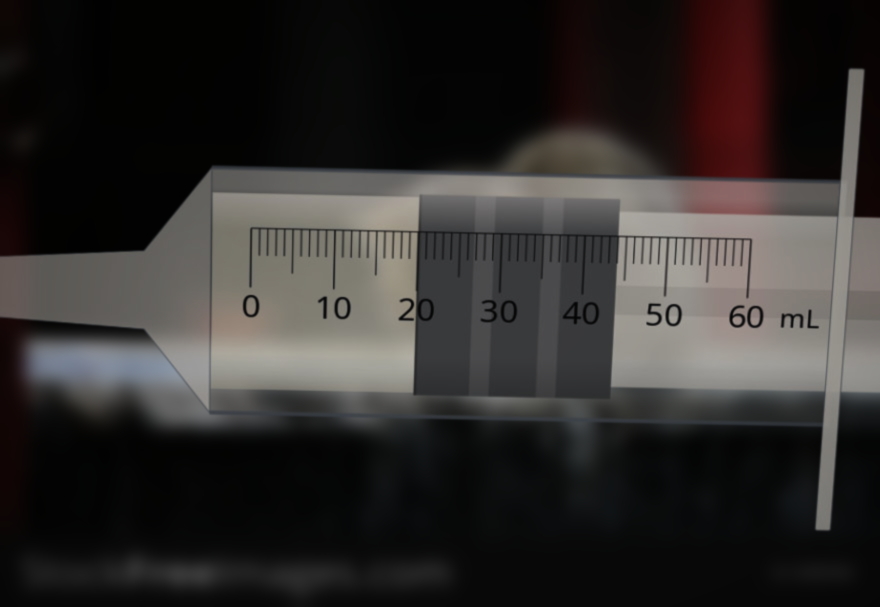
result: 20,mL
